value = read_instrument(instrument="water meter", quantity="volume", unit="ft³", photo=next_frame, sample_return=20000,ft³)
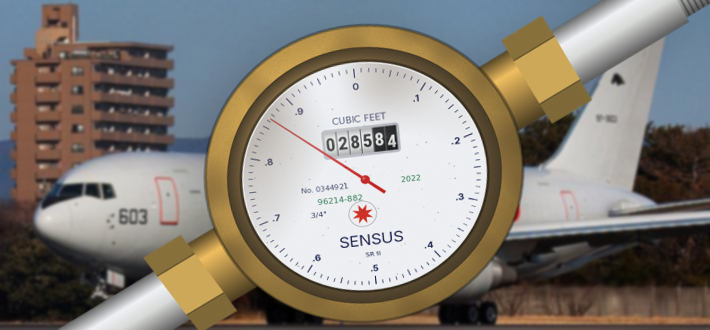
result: 28583.86,ft³
